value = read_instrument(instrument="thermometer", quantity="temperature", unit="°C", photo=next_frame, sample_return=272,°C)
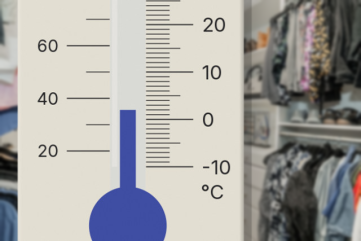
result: 2,°C
